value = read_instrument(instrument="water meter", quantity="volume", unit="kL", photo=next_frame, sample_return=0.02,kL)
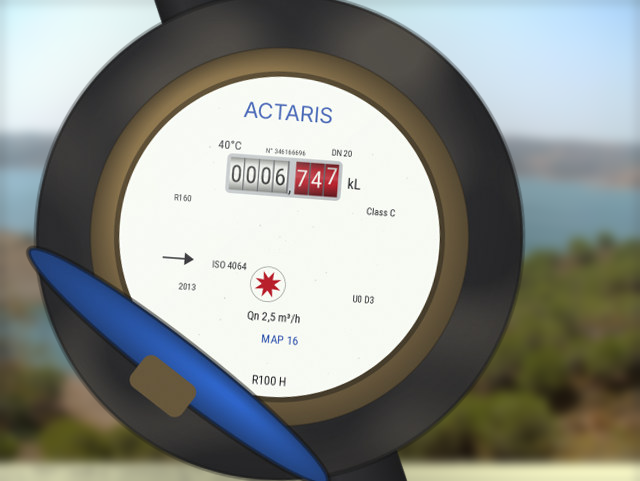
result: 6.747,kL
